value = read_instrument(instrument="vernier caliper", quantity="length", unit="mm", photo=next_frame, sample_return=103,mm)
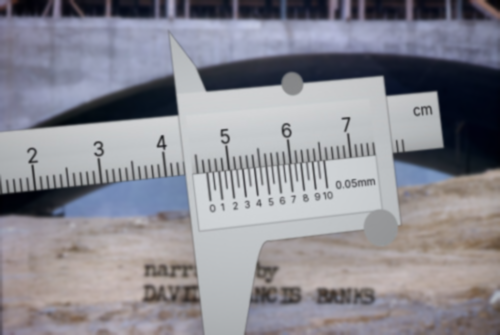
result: 46.5,mm
